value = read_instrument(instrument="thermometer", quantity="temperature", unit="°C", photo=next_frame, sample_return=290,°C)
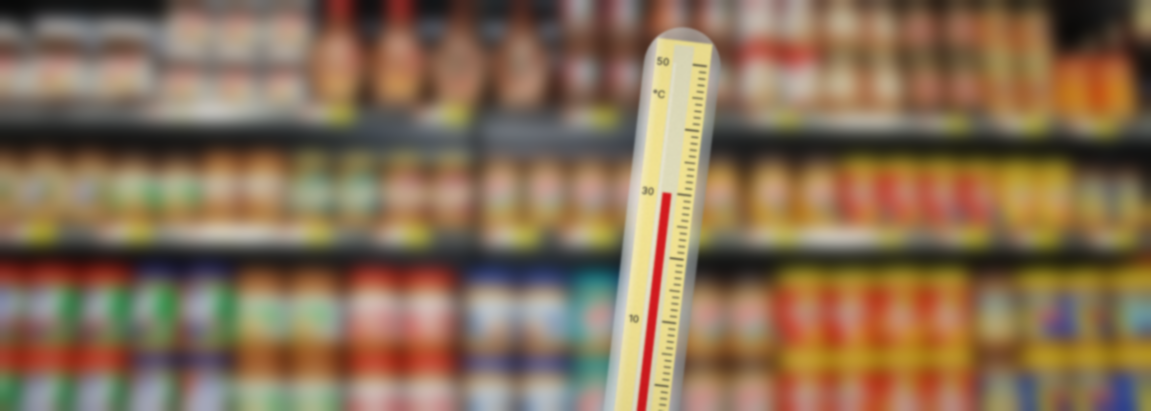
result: 30,°C
